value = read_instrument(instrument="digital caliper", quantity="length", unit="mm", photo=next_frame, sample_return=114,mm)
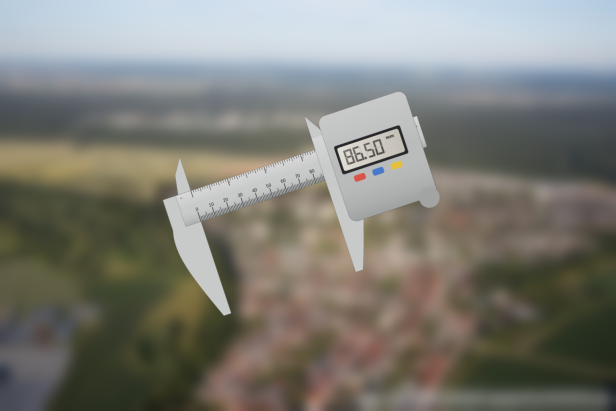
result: 86.50,mm
